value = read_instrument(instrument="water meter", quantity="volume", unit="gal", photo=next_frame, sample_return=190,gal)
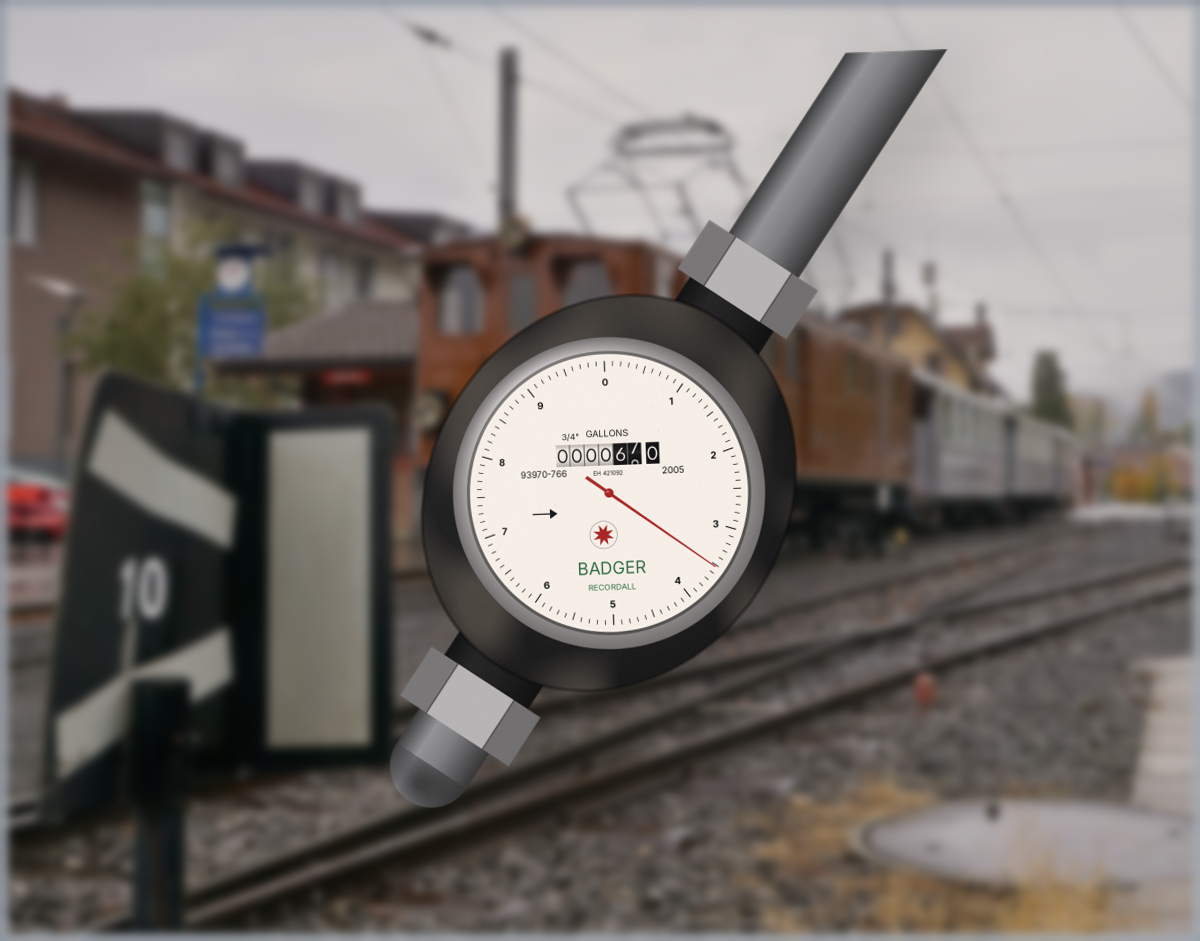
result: 673.5,gal
